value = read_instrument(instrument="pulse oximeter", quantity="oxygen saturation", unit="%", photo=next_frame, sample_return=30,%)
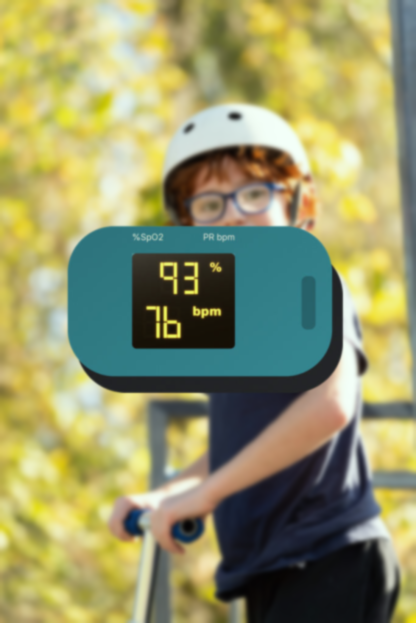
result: 93,%
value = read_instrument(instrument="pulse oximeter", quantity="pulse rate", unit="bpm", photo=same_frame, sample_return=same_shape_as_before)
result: 76,bpm
